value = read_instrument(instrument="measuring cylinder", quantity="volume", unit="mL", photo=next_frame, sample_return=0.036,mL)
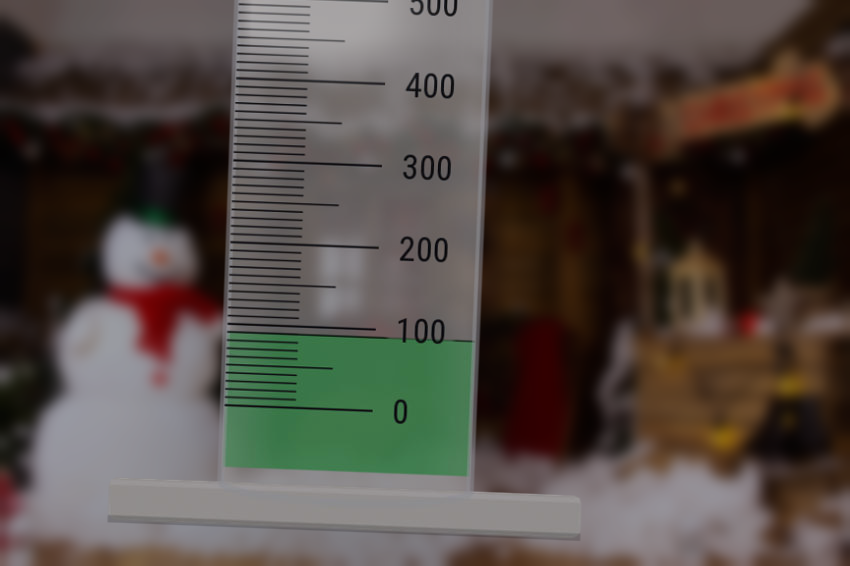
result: 90,mL
